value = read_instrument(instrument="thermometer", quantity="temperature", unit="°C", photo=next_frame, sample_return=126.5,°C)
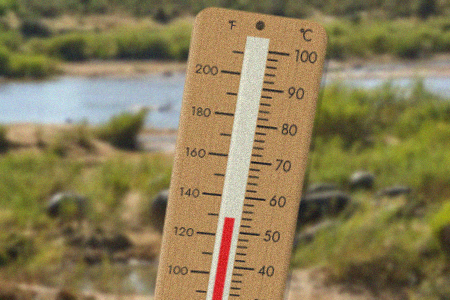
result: 54,°C
